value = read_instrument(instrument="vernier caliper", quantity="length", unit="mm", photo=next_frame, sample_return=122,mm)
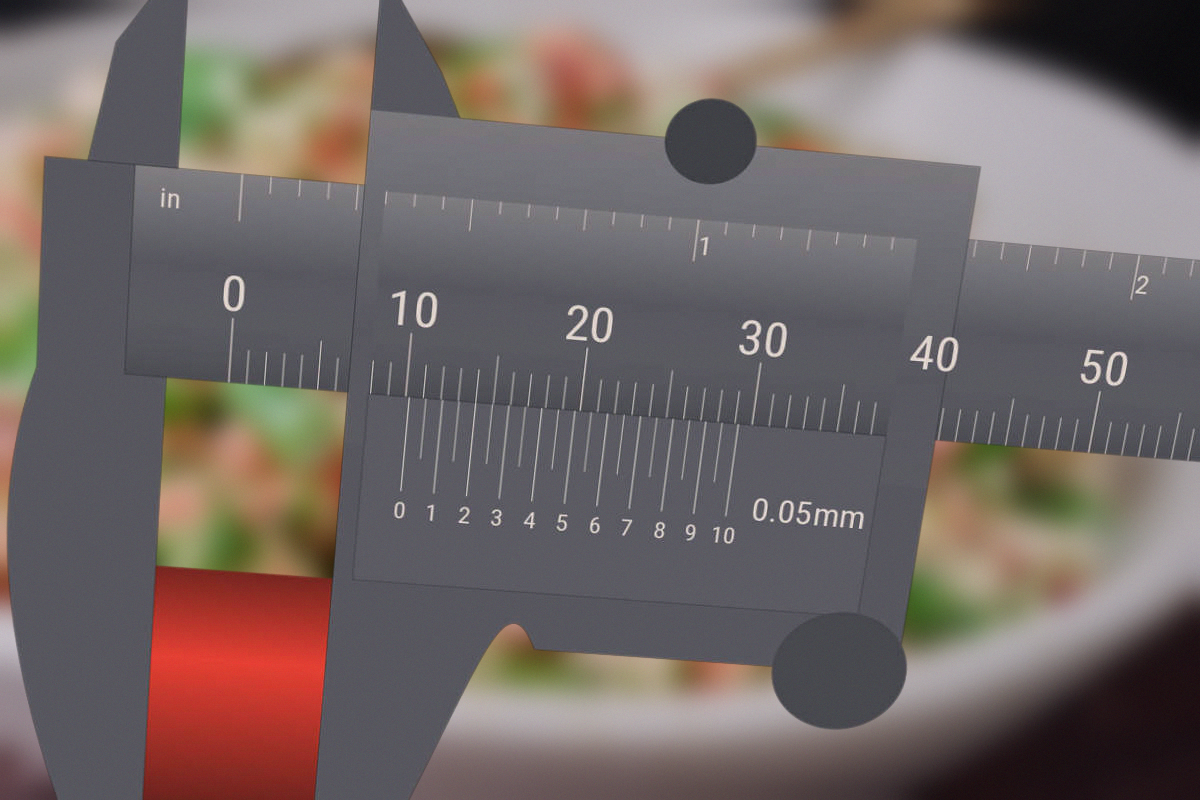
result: 10.2,mm
